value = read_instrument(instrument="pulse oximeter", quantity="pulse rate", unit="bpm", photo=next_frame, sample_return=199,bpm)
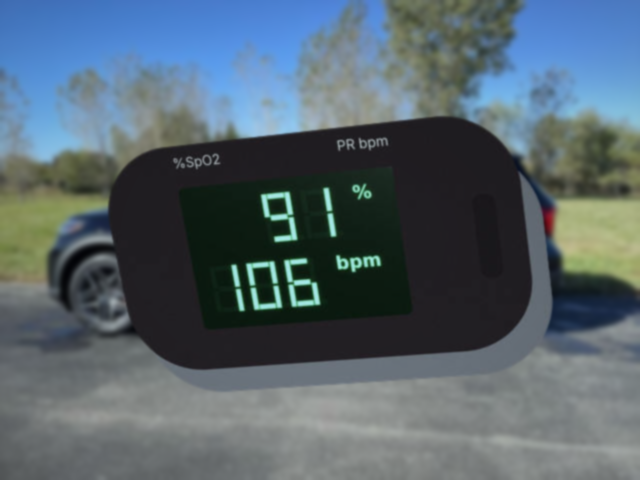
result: 106,bpm
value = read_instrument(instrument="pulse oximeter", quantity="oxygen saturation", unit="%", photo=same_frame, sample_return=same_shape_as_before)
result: 91,%
